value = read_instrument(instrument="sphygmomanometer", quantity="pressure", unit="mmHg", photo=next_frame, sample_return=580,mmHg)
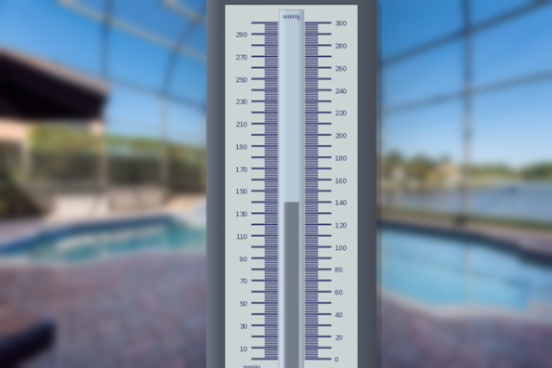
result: 140,mmHg
